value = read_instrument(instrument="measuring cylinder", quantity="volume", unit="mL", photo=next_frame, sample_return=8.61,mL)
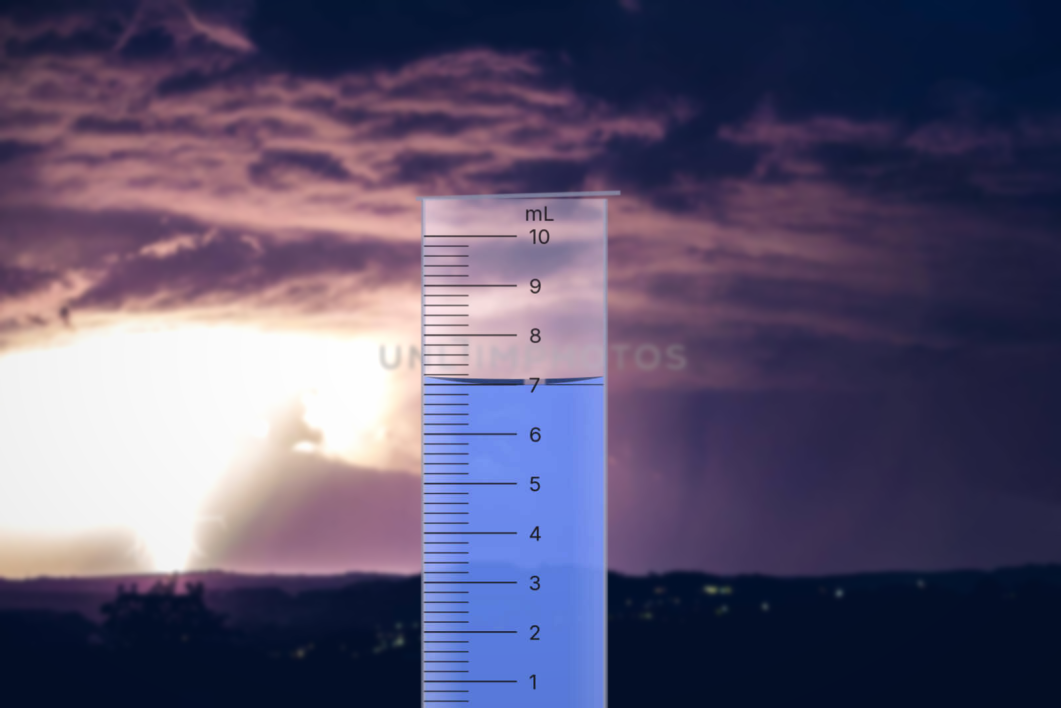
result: 7,mL
